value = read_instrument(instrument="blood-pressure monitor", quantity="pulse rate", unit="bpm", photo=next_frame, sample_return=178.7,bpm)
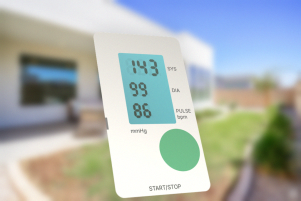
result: 86,bpm
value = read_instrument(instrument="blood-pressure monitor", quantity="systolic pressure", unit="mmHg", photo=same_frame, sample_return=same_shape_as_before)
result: 143,mmHg
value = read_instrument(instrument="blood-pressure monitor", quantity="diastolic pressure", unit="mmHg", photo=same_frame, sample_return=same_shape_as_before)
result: 99,mmHg
